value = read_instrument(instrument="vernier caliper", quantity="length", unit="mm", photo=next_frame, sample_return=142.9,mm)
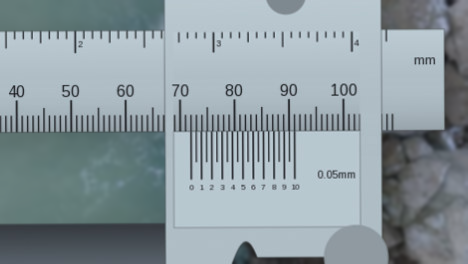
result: 72.0,mm
